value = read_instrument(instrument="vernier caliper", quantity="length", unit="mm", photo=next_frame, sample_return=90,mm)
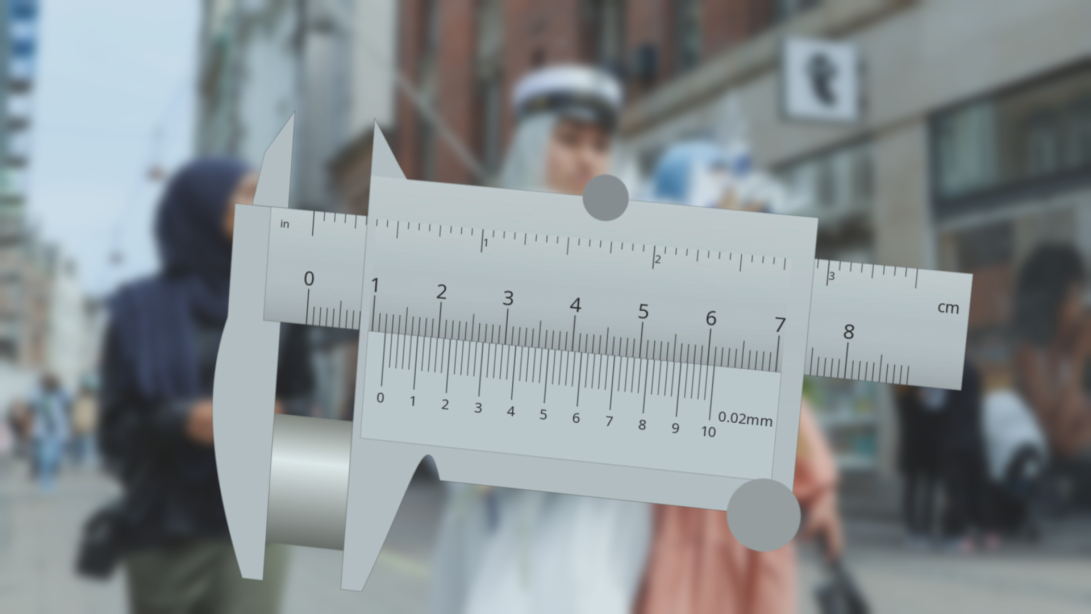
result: 12.0,mm
